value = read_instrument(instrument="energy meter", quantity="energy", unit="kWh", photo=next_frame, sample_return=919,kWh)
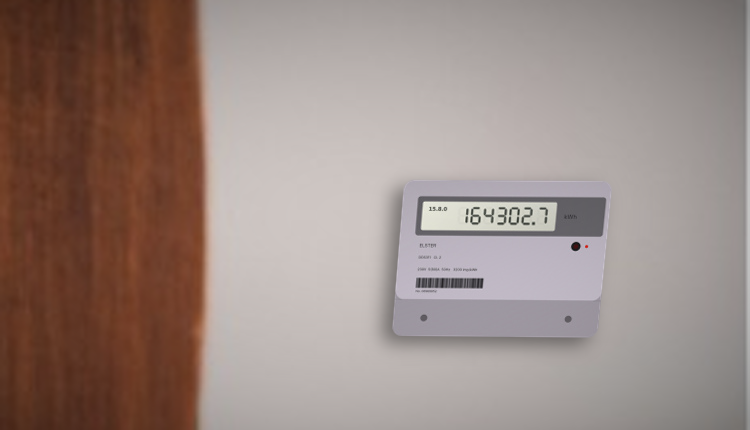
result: 164302.7,kWh
